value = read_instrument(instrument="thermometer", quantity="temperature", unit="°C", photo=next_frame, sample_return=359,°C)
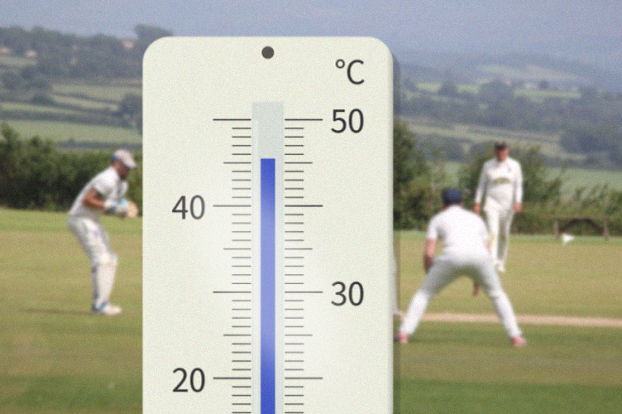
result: 45.5,°C
